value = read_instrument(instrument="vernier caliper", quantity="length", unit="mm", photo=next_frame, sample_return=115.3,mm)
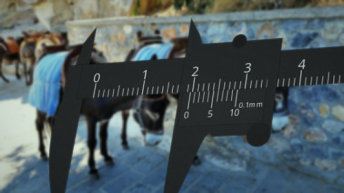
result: 19.6,mm
